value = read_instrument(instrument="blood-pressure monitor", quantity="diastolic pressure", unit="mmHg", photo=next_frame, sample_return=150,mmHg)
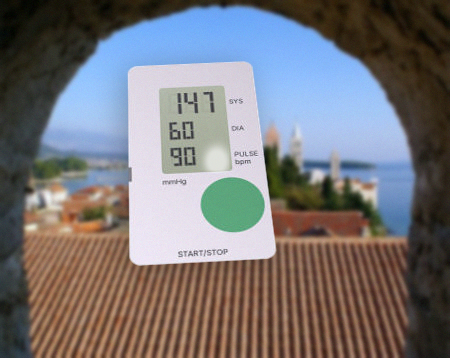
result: 60,mmHg
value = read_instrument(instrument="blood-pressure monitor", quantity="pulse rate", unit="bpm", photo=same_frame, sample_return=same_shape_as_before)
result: 90,bpm
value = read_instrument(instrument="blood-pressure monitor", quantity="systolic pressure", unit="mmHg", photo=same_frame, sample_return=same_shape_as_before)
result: 147,mmHg
